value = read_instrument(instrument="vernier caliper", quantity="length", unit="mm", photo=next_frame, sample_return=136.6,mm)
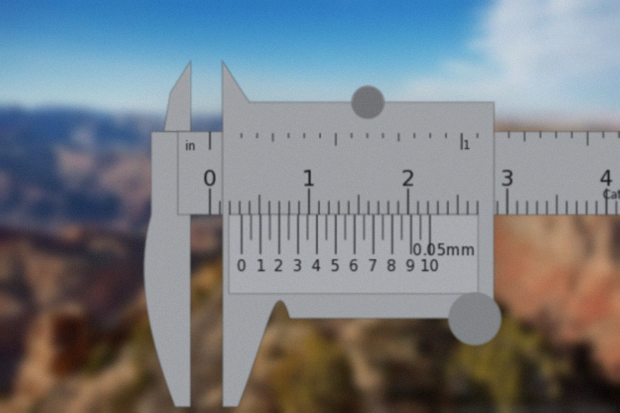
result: 3.2,mm
